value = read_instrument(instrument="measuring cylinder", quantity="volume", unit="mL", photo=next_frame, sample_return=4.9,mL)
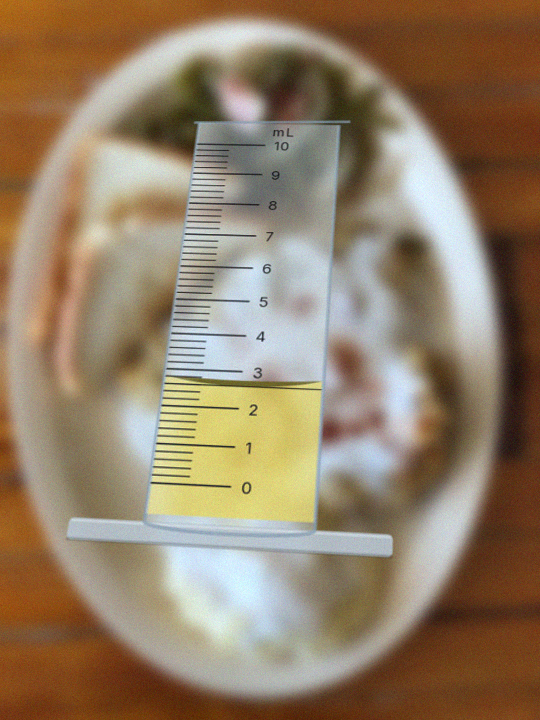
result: 2.6,mL
